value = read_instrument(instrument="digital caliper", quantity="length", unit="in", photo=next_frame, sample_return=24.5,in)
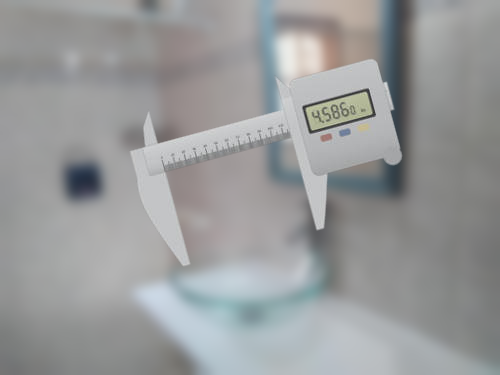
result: 4.5860,in
